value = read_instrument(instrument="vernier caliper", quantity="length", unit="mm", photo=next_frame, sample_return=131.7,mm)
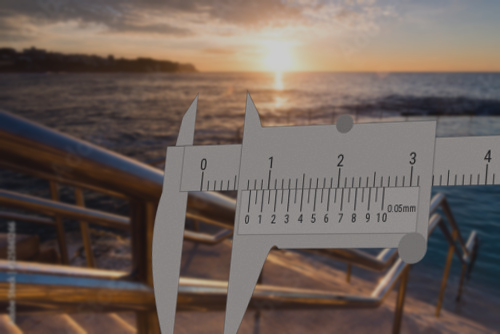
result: 7.4,mm
